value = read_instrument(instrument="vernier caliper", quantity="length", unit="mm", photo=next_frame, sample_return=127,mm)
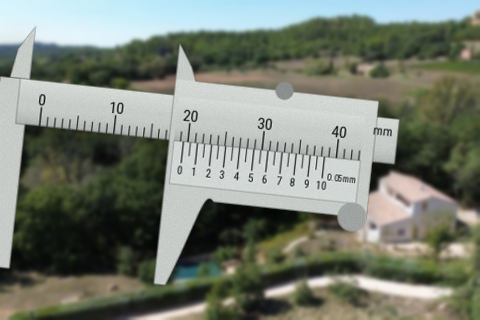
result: 19.4,mm
